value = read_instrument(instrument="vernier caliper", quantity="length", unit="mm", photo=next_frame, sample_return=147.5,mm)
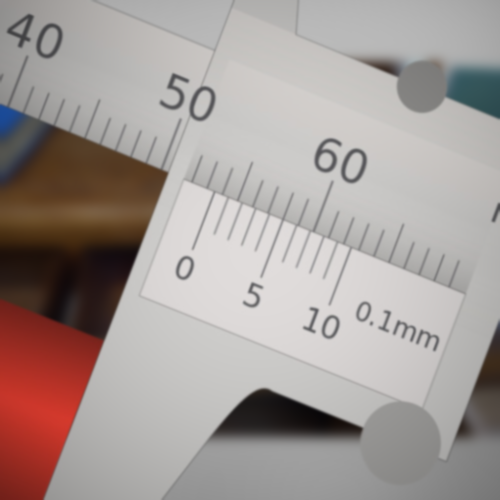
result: 53.5,mm
